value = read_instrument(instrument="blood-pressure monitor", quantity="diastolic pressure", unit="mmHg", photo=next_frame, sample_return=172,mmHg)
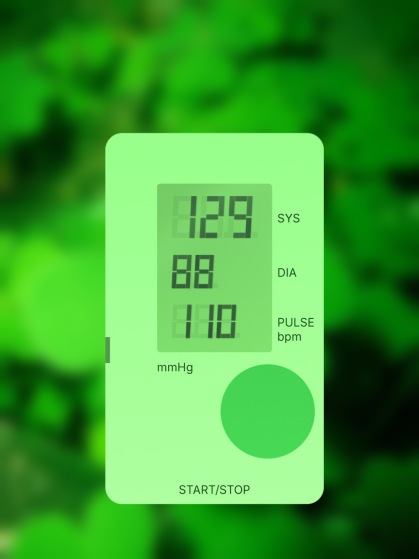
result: 88,mmHg
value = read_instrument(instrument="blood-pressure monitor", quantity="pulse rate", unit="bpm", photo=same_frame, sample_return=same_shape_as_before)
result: 110,bpm
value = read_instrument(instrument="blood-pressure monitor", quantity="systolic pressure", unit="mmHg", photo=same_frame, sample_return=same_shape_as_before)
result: 129,mmHg
